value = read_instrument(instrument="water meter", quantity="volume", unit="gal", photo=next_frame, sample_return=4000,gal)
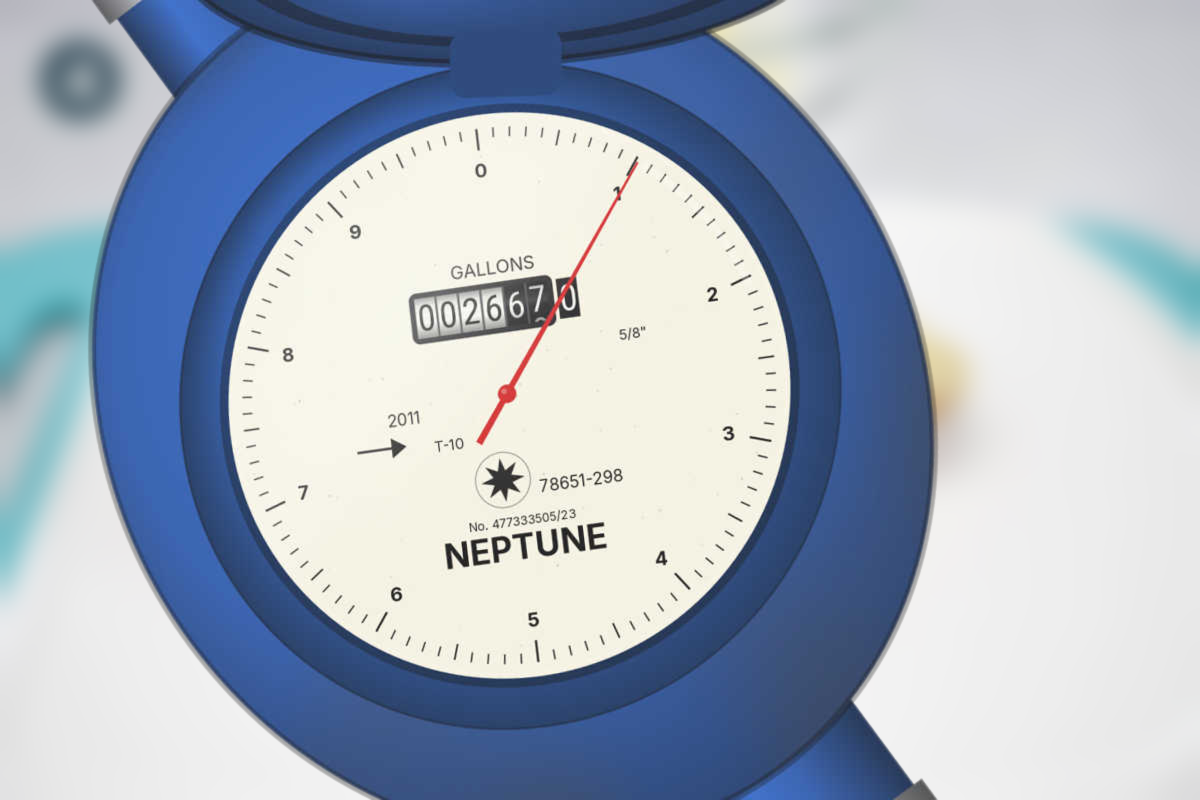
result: 26671.0,gal
